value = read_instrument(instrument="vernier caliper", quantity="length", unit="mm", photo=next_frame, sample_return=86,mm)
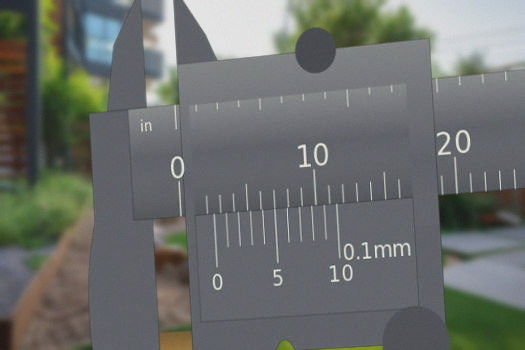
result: 2.5,mm
